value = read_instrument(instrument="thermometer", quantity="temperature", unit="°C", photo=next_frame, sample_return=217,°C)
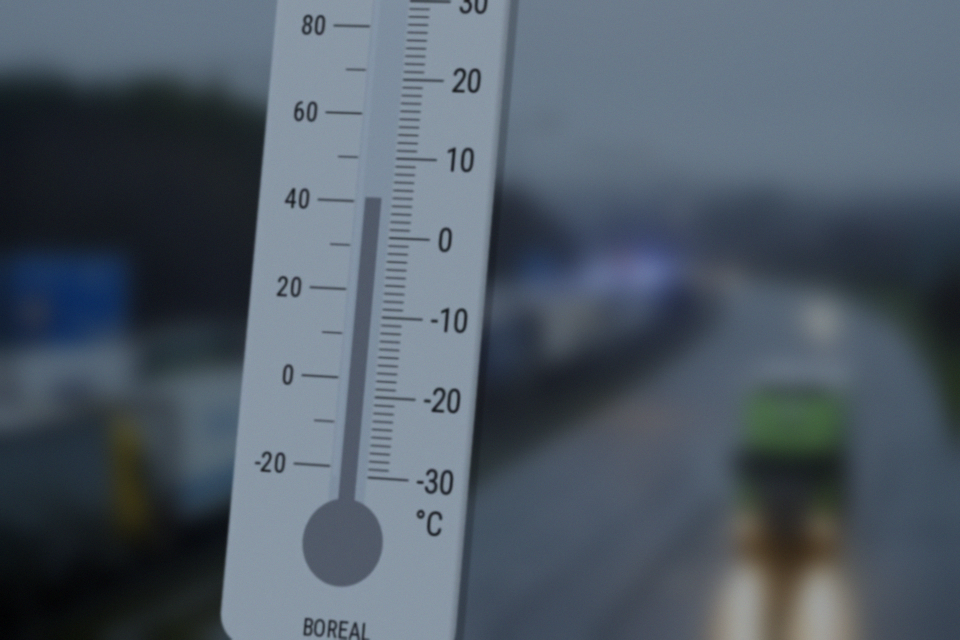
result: 5,°C
